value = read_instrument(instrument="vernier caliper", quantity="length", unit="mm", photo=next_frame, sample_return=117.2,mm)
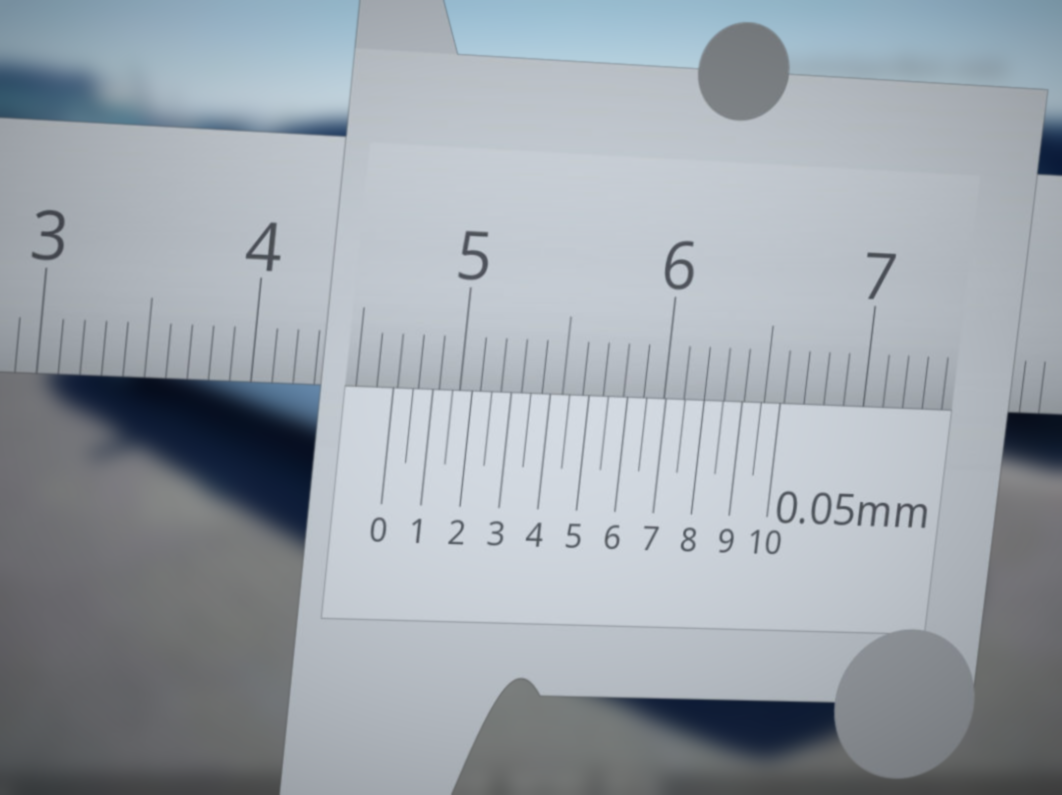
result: 46.8,mm
